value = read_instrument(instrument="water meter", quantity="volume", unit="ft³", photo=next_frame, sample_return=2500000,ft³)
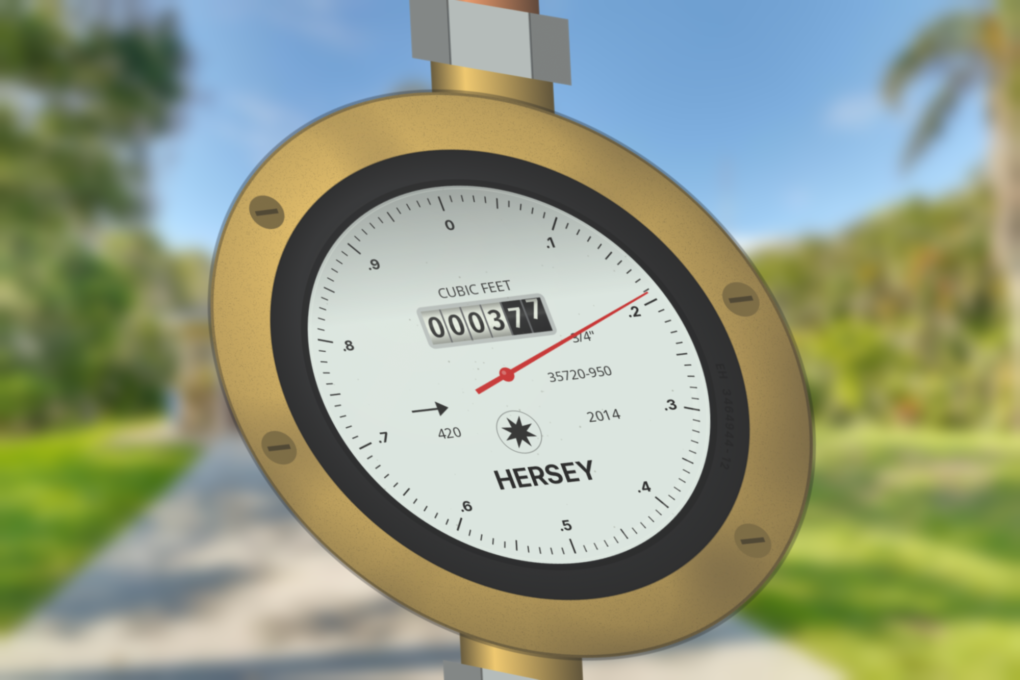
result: 377.19,ft³
